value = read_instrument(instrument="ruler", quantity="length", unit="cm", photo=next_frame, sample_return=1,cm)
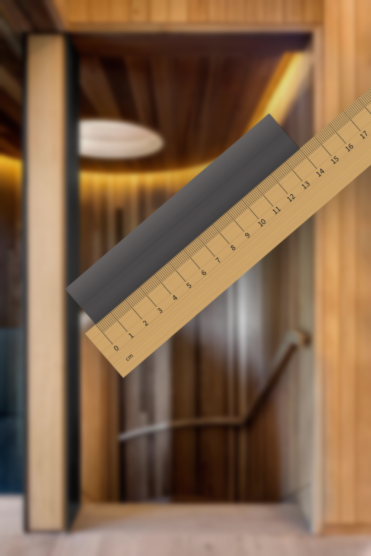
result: 14,cm
